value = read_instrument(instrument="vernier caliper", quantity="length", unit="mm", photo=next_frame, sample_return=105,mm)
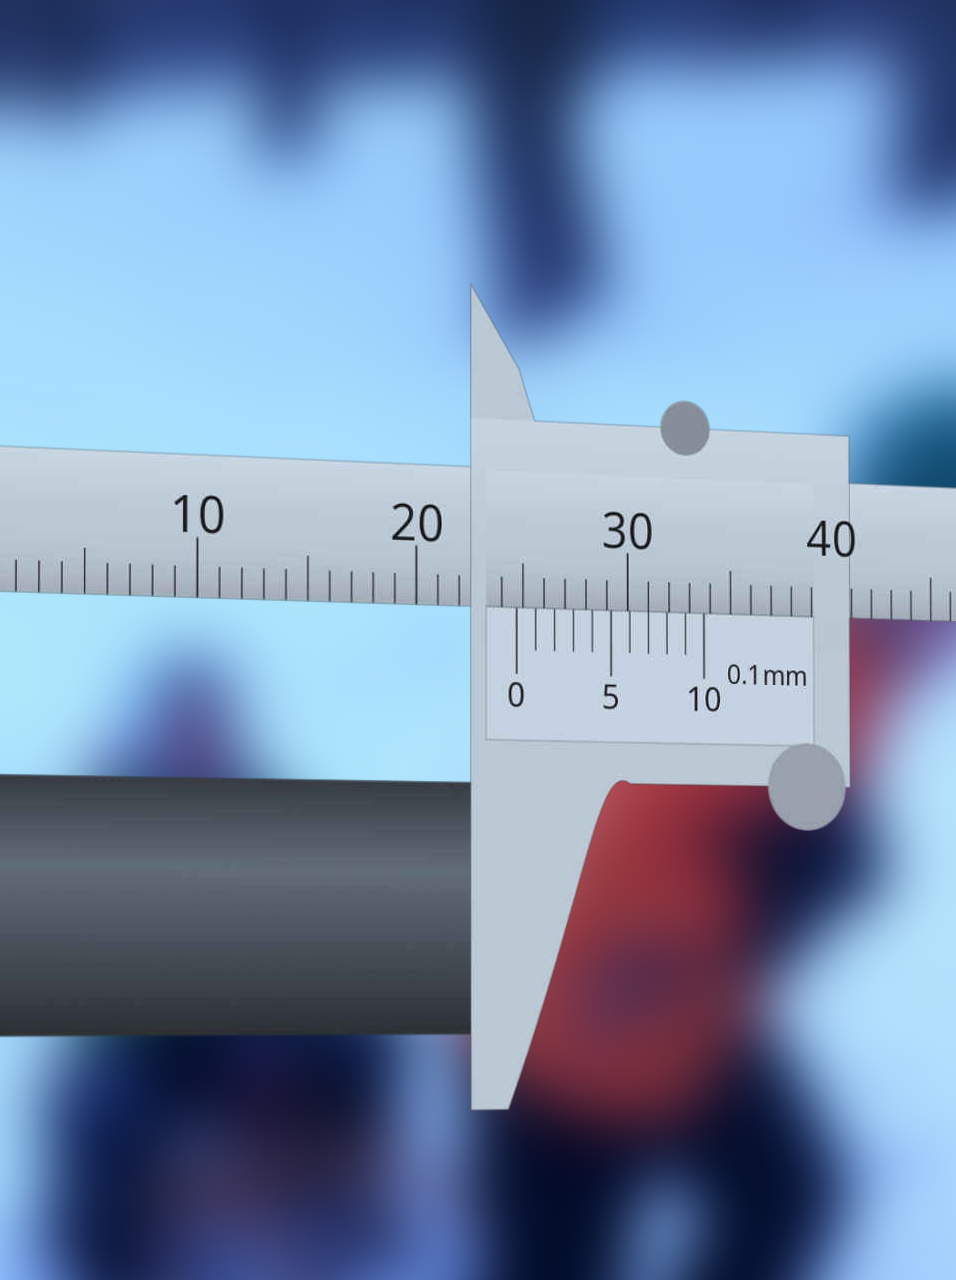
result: 24.7,mm
